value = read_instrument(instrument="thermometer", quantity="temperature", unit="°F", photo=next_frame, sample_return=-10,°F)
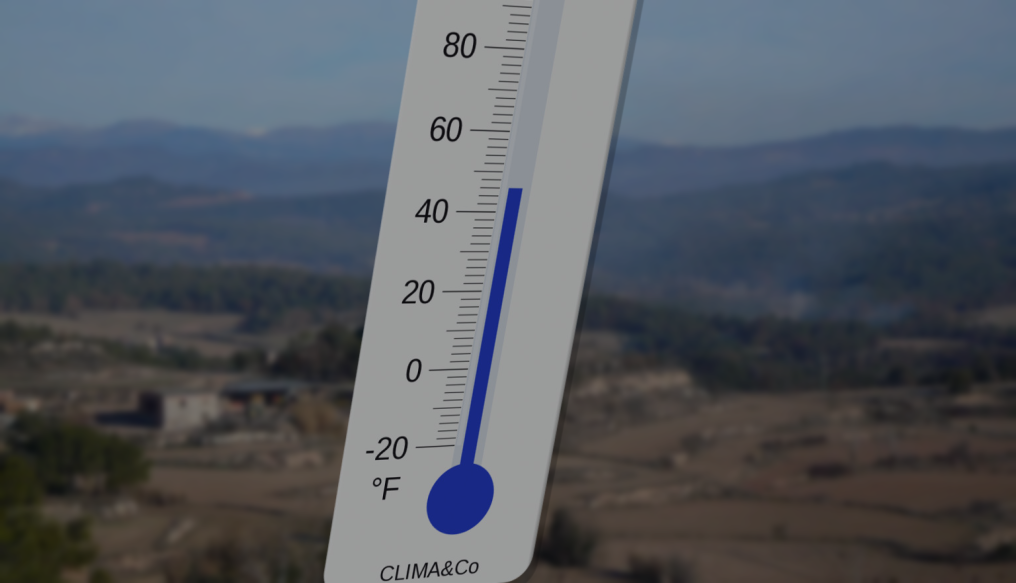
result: 46,°F
